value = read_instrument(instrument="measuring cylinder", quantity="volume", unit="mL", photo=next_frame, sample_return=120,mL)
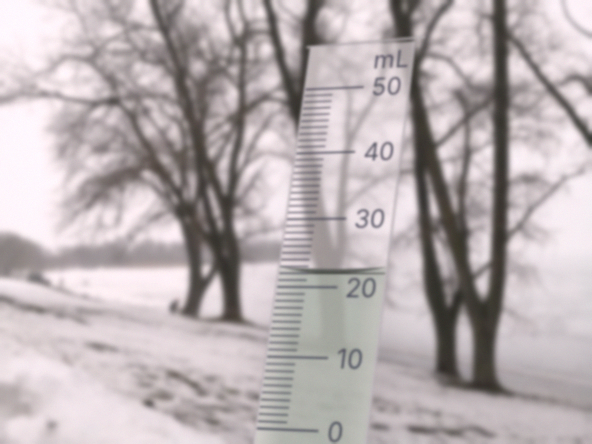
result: 22,mL
